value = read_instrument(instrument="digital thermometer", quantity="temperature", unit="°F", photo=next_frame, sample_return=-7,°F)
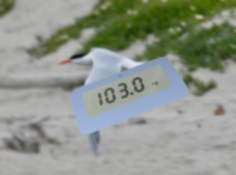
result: 103.0,°F
